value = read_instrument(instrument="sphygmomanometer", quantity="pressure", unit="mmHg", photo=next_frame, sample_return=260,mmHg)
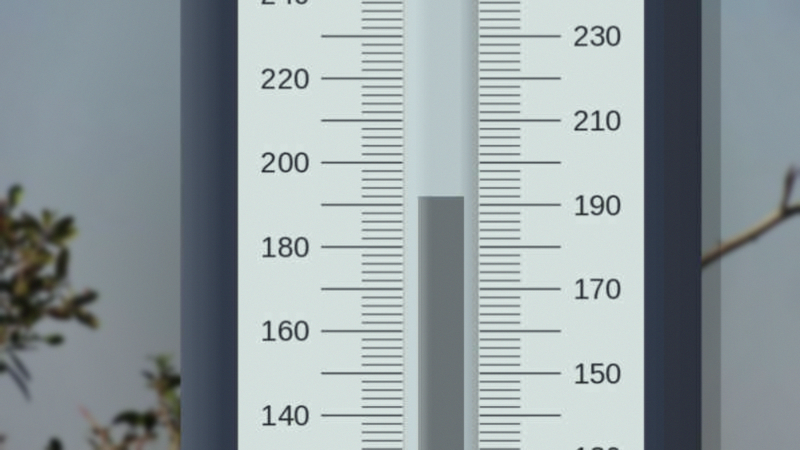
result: 192,mmHg
